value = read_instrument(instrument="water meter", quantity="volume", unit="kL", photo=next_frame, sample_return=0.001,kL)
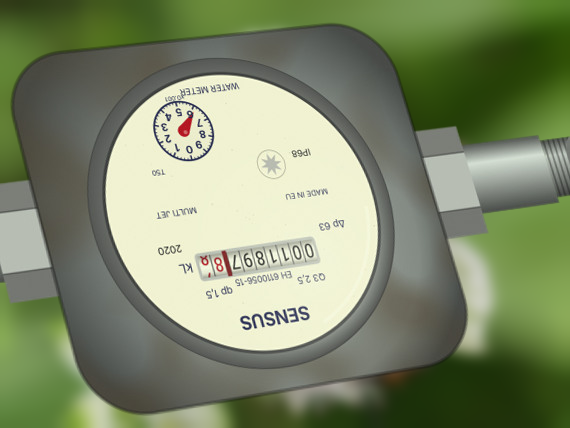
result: 11897.876,kL
